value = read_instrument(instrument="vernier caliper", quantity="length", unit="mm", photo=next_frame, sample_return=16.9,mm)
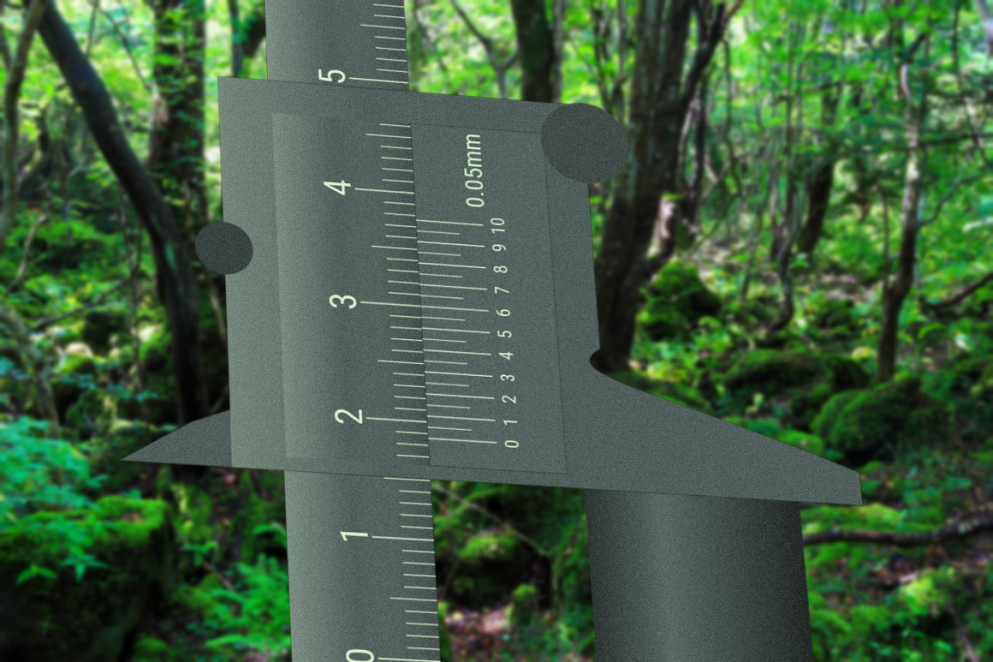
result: 18.6,mm
